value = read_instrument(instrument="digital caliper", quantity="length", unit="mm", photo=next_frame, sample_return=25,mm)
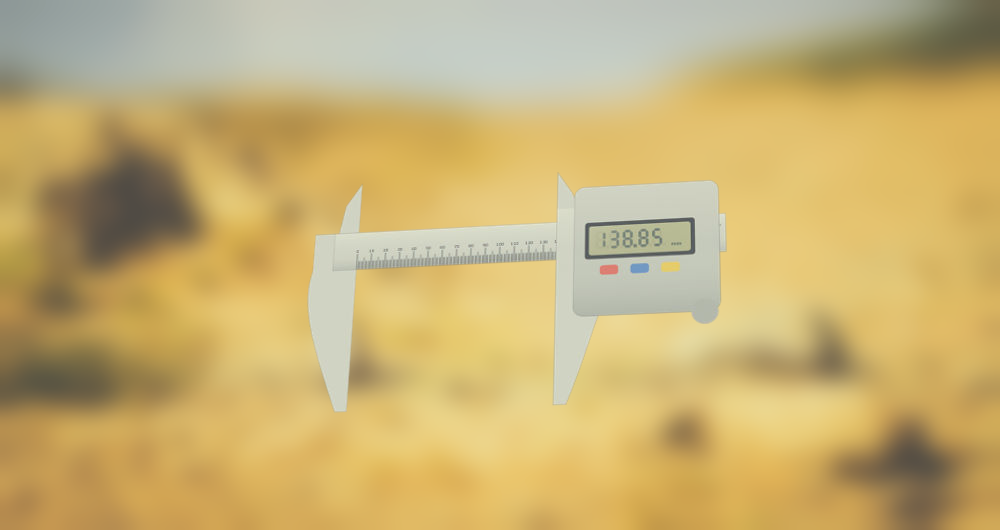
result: 138.85,mm
